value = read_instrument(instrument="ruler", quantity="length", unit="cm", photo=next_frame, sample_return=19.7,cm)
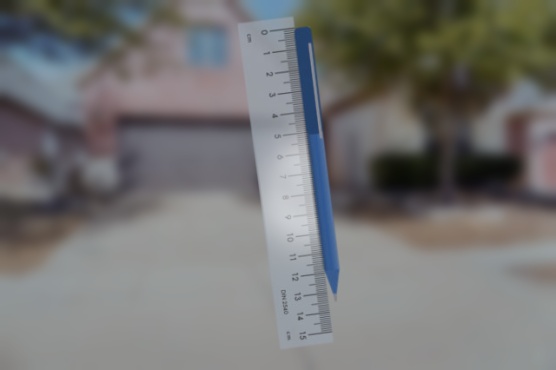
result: 13.5,cm
